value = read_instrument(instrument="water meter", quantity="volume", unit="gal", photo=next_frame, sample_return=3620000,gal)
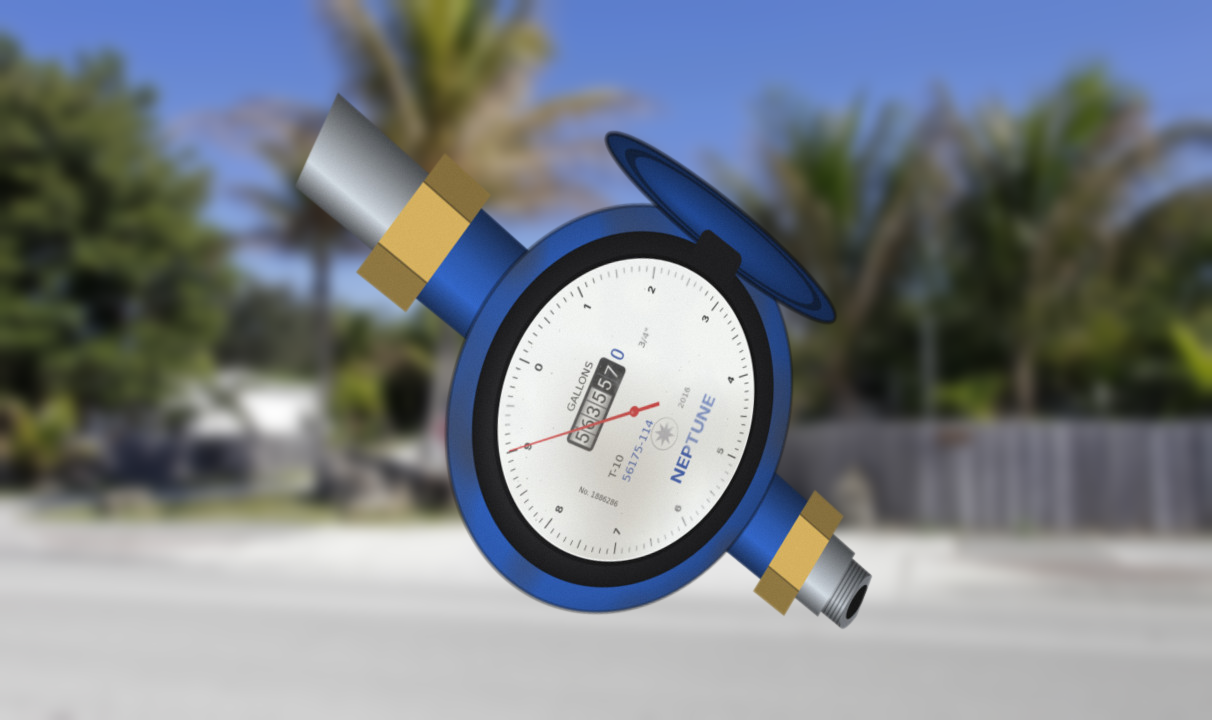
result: 5635569.0,gal
